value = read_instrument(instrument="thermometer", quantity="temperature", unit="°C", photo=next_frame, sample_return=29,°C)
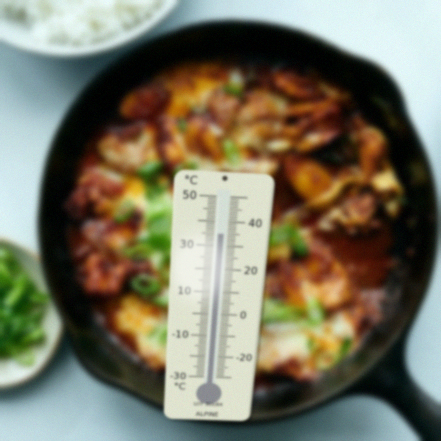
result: 35,°C
